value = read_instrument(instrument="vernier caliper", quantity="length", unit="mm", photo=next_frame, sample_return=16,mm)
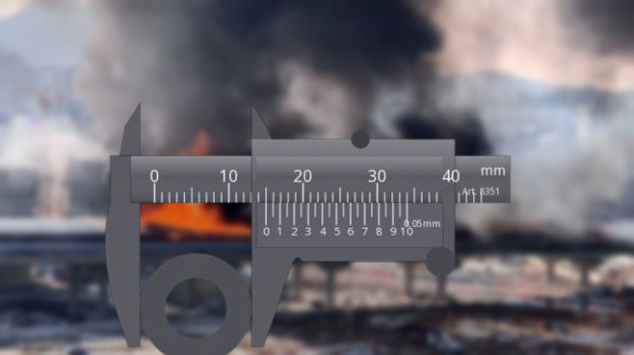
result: 15.0,mm
